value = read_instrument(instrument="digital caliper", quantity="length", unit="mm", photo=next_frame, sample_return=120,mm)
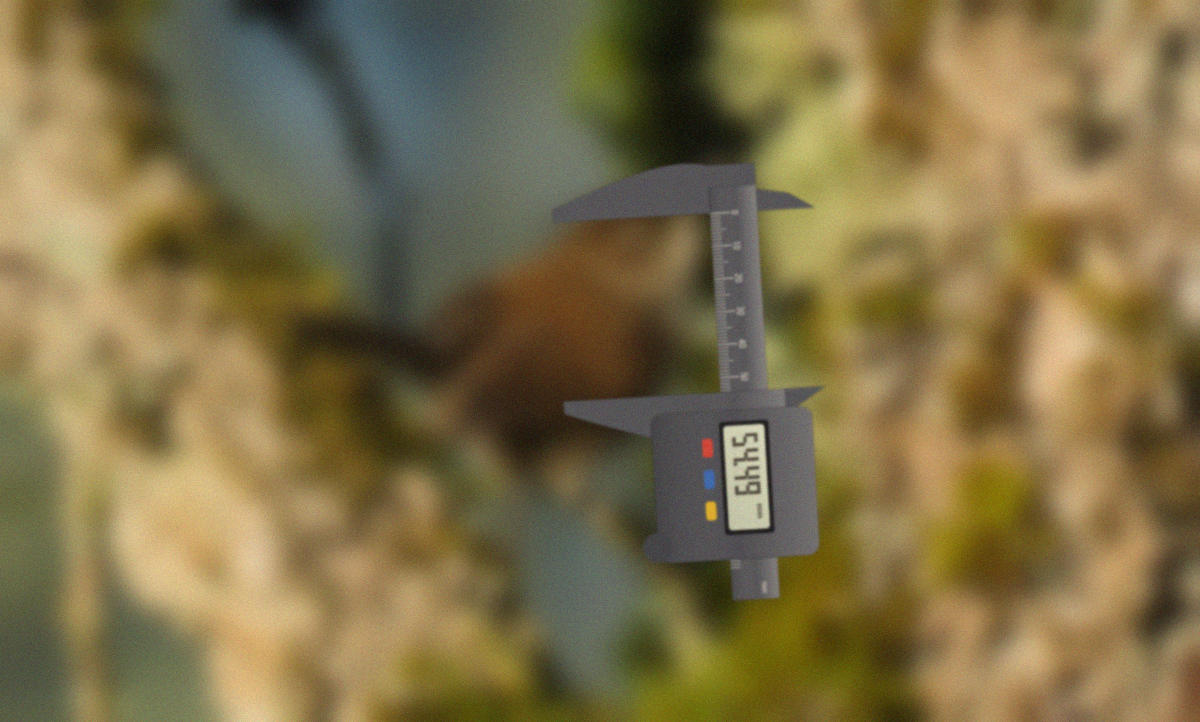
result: 54.49,mm
